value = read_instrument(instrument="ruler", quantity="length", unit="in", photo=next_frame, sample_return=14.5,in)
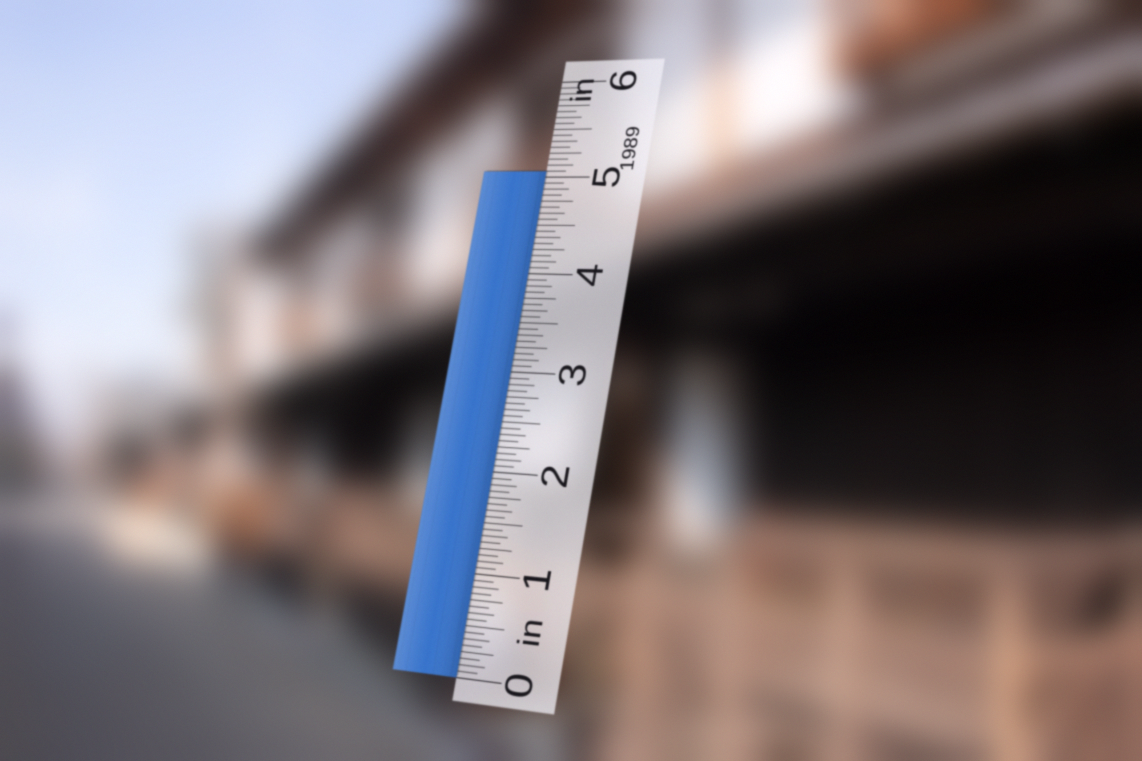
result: 5.0625,in
